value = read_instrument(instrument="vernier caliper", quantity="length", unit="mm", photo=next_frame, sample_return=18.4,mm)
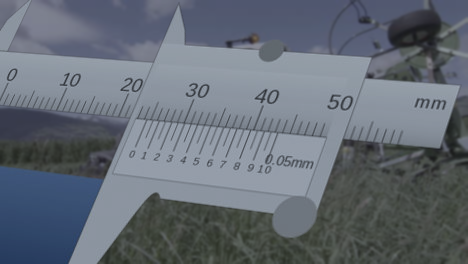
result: 24.4,mm
